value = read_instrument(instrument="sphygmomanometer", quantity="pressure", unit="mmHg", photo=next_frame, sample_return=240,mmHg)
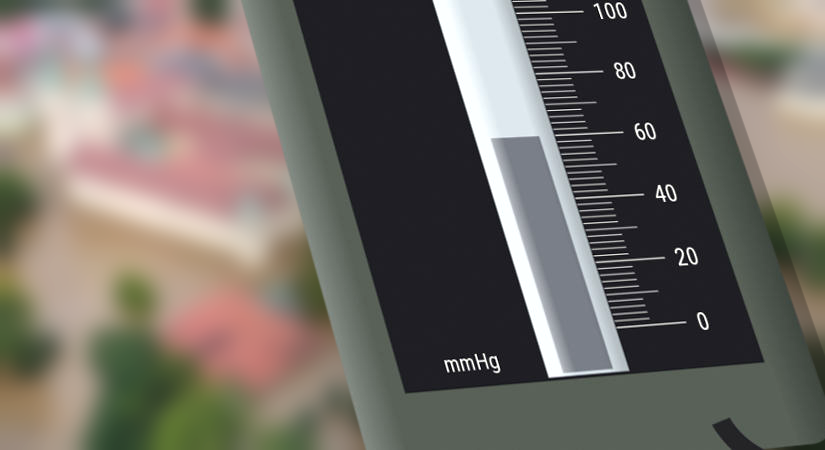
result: 60,mmHg
